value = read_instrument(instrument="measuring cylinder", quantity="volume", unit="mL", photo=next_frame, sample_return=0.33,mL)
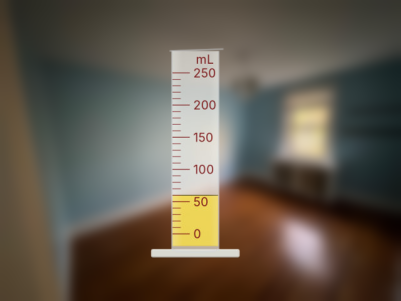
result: 60,mL
